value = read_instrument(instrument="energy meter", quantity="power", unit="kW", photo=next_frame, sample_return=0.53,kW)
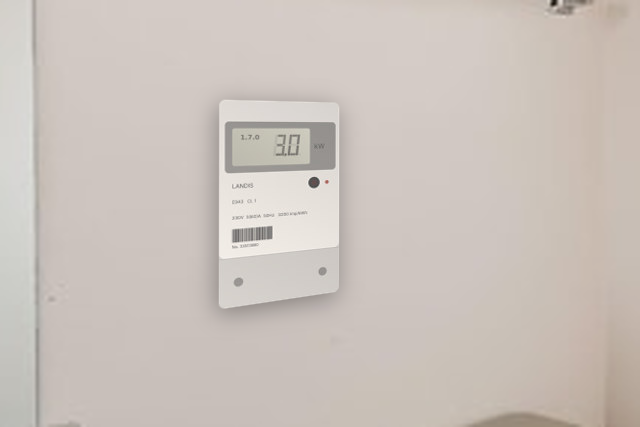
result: 3.0,kW
